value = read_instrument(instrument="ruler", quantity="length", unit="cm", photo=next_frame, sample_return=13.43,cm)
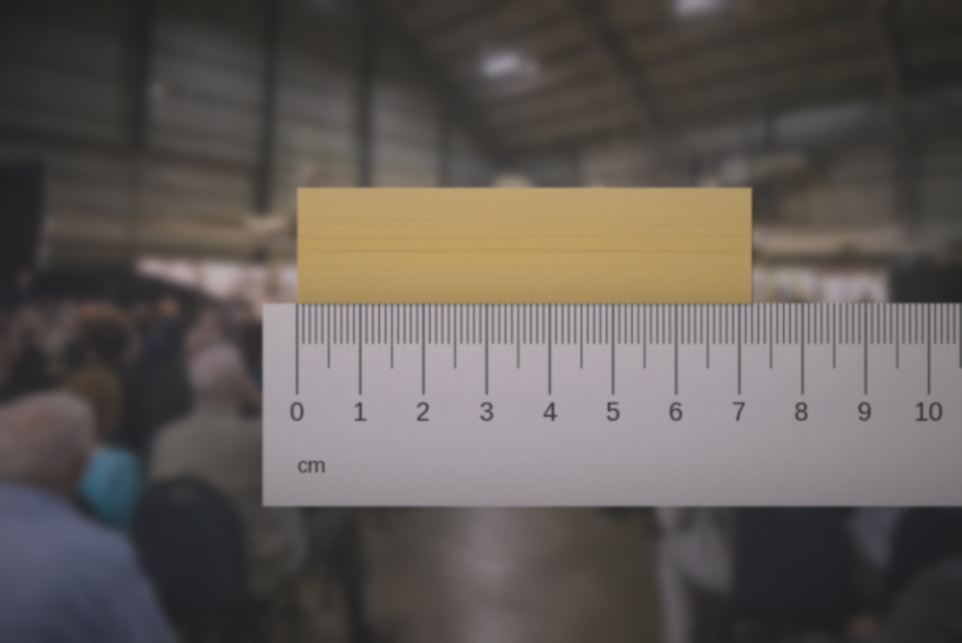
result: 7.2,cm
